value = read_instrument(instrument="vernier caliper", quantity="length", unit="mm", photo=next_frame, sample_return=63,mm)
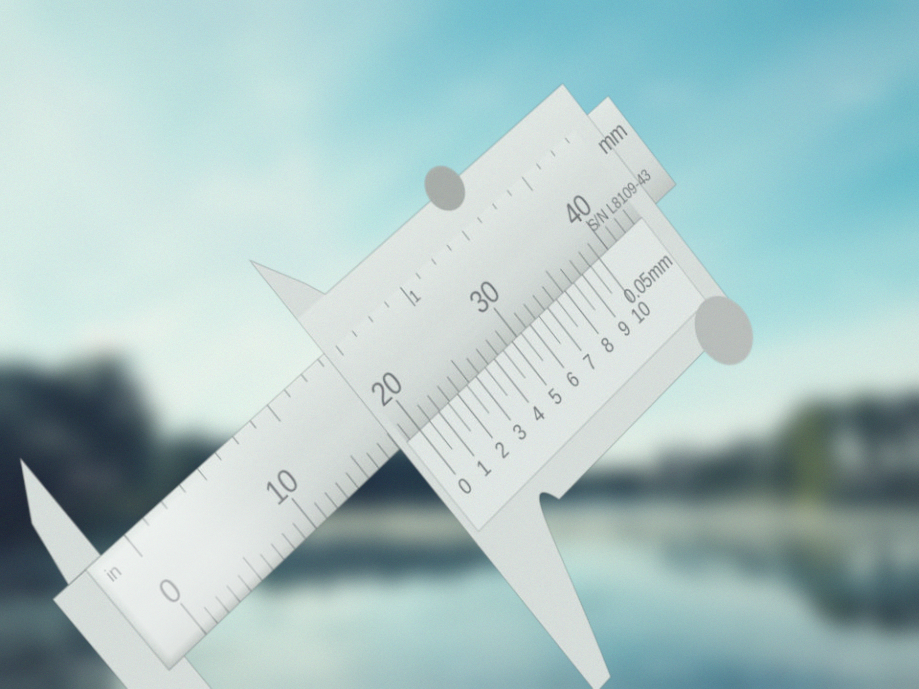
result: 20.0,mm
